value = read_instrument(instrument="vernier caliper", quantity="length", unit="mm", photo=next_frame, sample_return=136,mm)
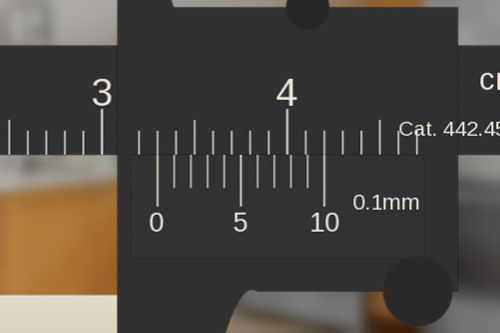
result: 33.0,mm
